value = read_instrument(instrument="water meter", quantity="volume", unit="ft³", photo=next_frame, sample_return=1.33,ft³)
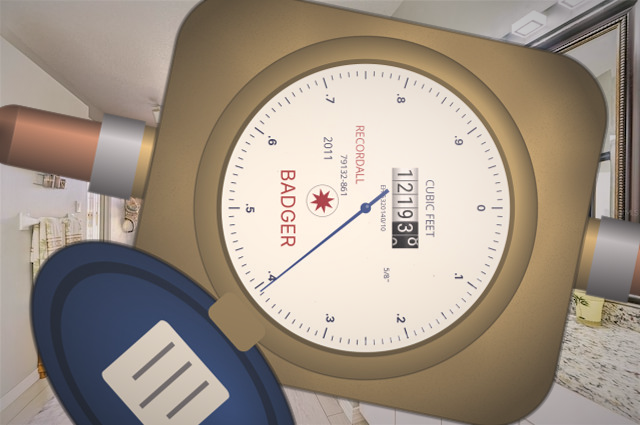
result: 121938.39,ft³
